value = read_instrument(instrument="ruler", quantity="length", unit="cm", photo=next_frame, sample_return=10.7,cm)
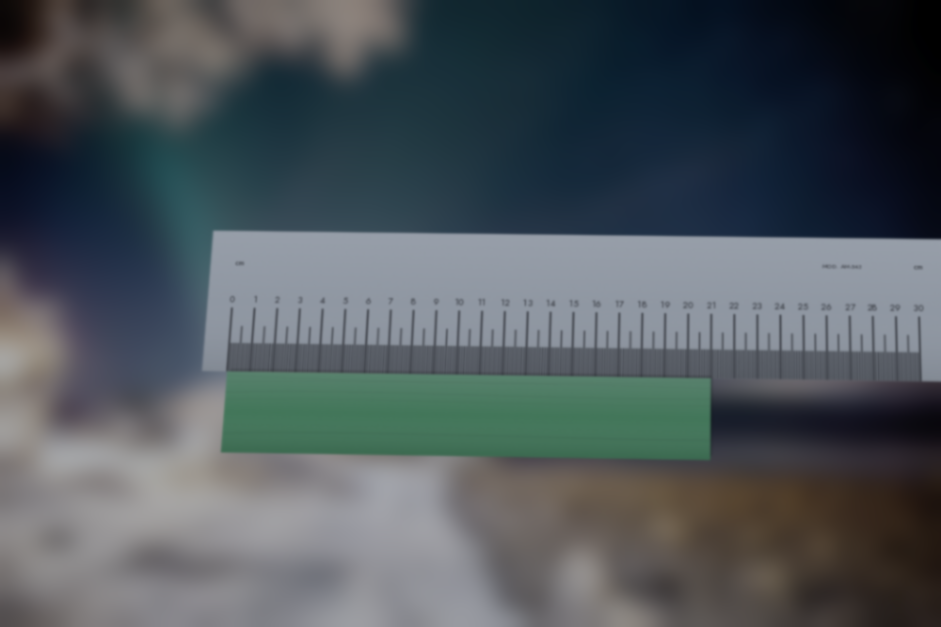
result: 21,cm
